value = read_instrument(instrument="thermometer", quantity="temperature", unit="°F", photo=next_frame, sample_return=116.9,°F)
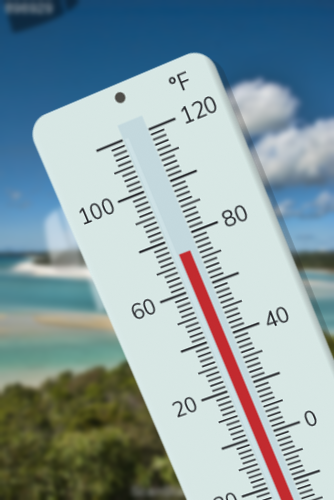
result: 74,°F
